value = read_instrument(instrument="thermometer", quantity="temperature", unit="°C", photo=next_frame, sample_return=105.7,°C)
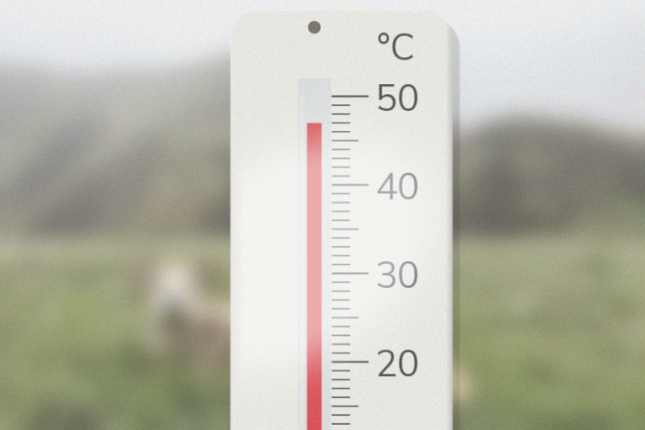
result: 47,°C
